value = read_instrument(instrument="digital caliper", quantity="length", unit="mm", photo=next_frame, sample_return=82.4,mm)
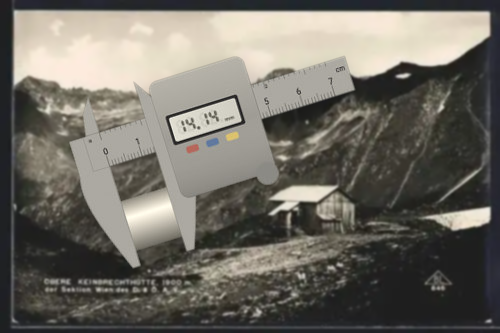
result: 14.14,mm
